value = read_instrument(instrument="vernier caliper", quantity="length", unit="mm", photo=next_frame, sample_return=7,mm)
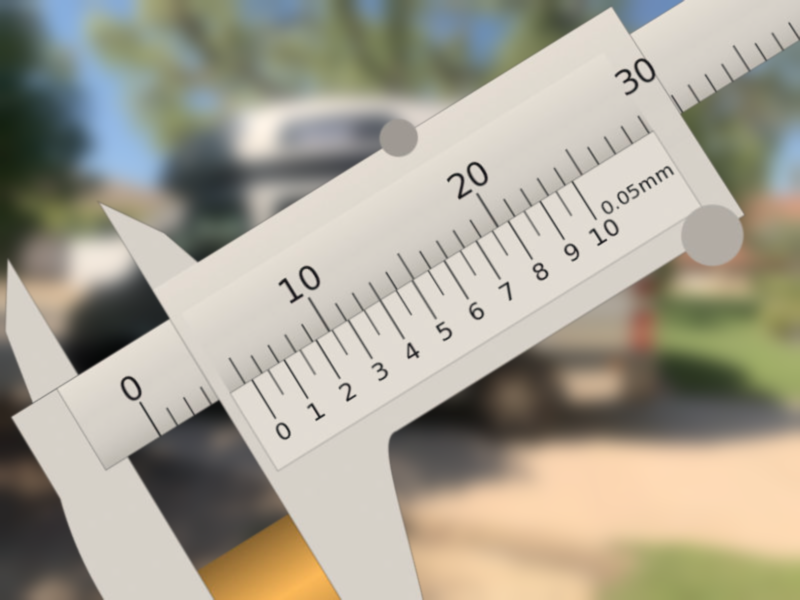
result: 5.4,mm
